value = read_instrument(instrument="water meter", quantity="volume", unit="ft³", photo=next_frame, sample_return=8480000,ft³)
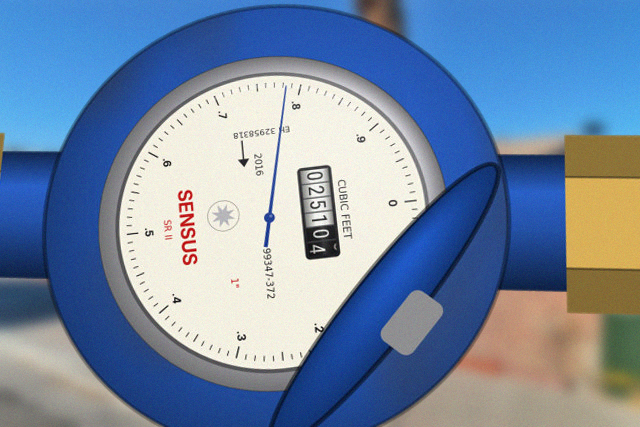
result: 25103.78,ft³
